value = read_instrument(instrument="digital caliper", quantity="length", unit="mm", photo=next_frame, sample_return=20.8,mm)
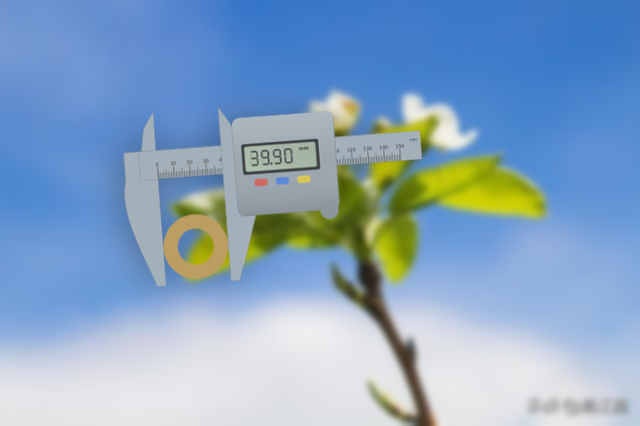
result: 39.90,mm
